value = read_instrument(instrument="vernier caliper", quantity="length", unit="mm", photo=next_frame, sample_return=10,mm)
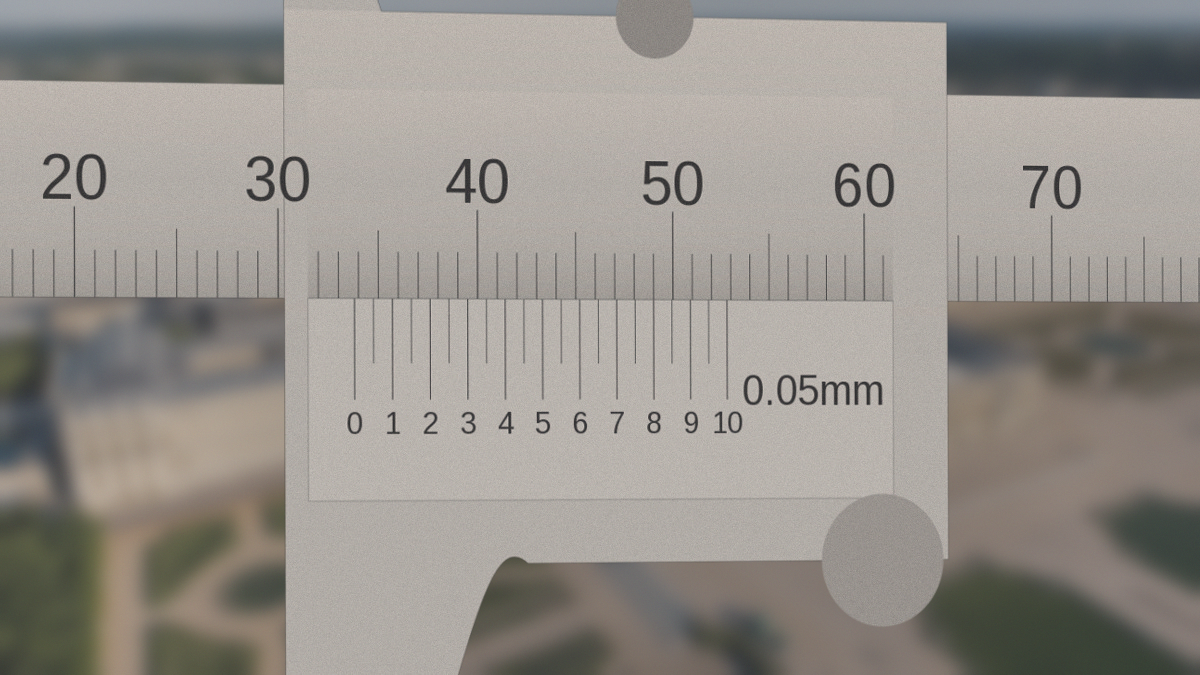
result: 33.8,mm
